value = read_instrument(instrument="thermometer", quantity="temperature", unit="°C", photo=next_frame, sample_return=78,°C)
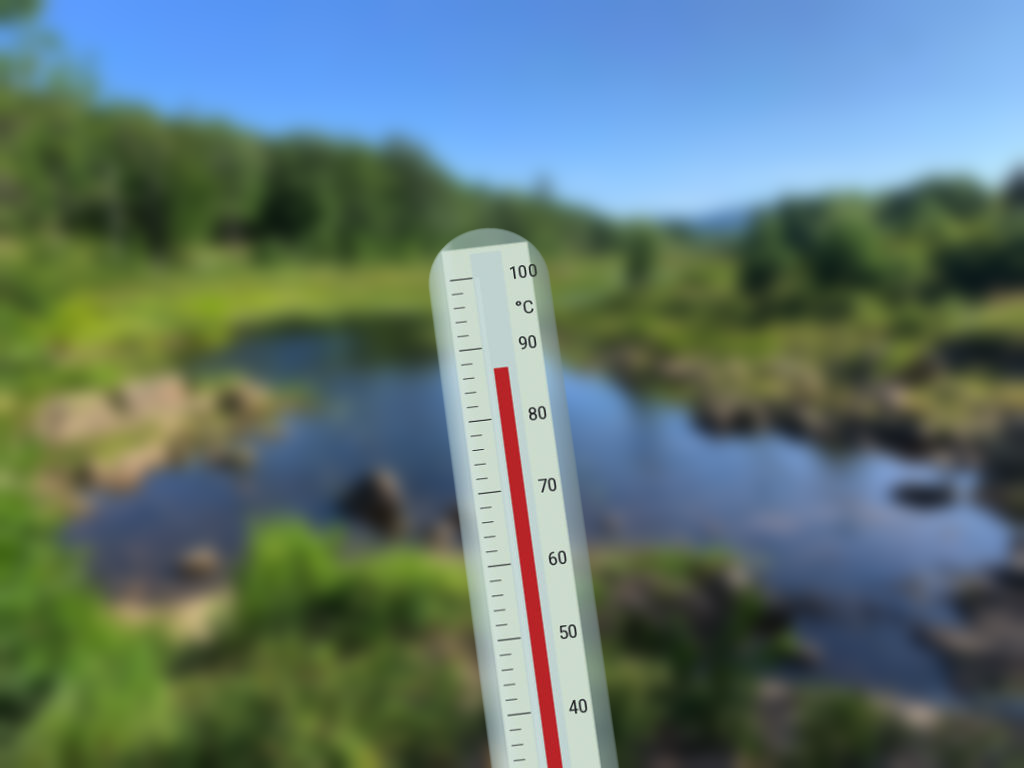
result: 87,°C
